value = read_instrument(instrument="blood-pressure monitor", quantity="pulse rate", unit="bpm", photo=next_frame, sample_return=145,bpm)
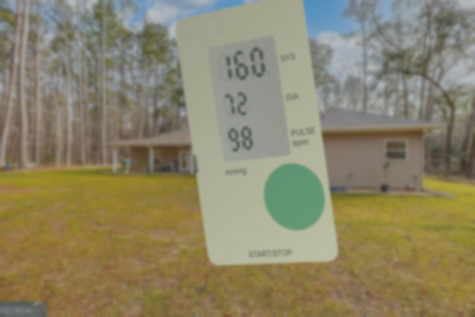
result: 98,bpm
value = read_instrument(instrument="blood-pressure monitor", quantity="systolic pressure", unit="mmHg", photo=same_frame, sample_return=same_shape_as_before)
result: 160,mmHg
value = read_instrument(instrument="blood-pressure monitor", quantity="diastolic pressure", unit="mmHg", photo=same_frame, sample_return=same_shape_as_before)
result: 72,mmHg
